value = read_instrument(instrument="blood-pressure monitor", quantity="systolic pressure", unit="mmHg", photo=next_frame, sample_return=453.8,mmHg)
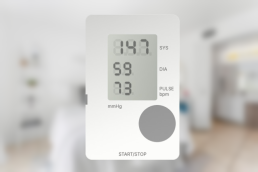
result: 147,mmHg
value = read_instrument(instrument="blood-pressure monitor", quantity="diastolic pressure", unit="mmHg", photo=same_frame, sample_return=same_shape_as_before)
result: 59,mmHg
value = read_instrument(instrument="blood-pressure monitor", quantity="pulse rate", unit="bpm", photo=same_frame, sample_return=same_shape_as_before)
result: 73,bpm
